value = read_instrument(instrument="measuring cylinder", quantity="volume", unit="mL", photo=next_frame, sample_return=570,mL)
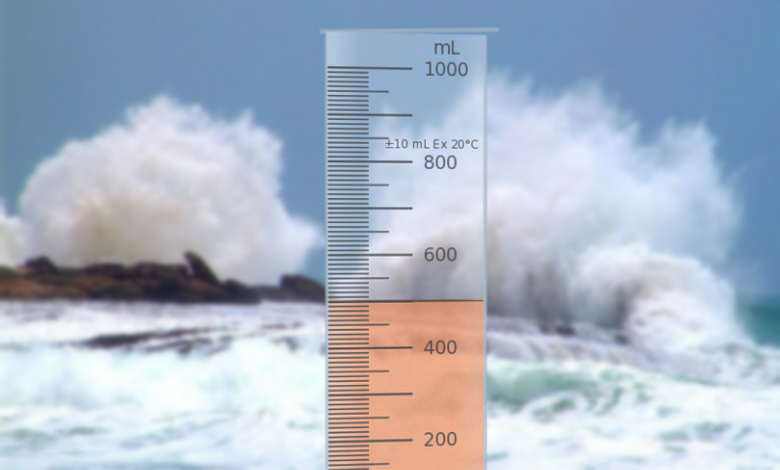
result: 500,mL
